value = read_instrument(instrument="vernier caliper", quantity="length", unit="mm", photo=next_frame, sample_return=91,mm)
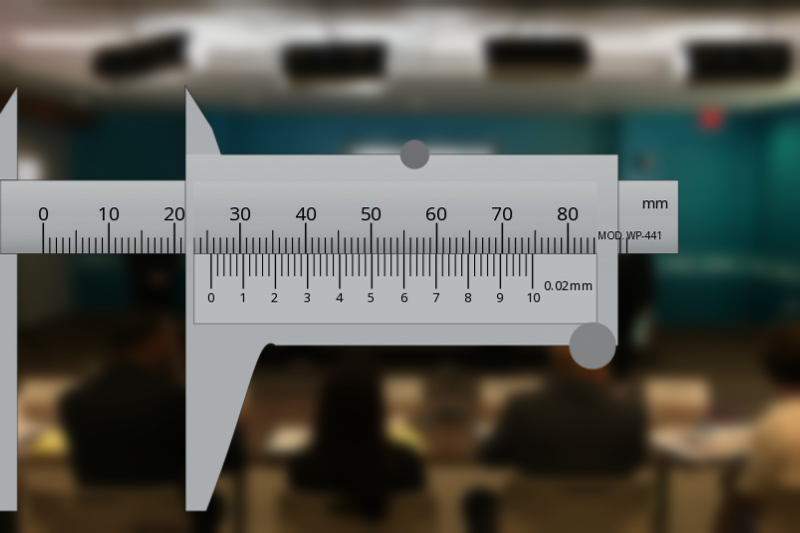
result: 25.6,mm
